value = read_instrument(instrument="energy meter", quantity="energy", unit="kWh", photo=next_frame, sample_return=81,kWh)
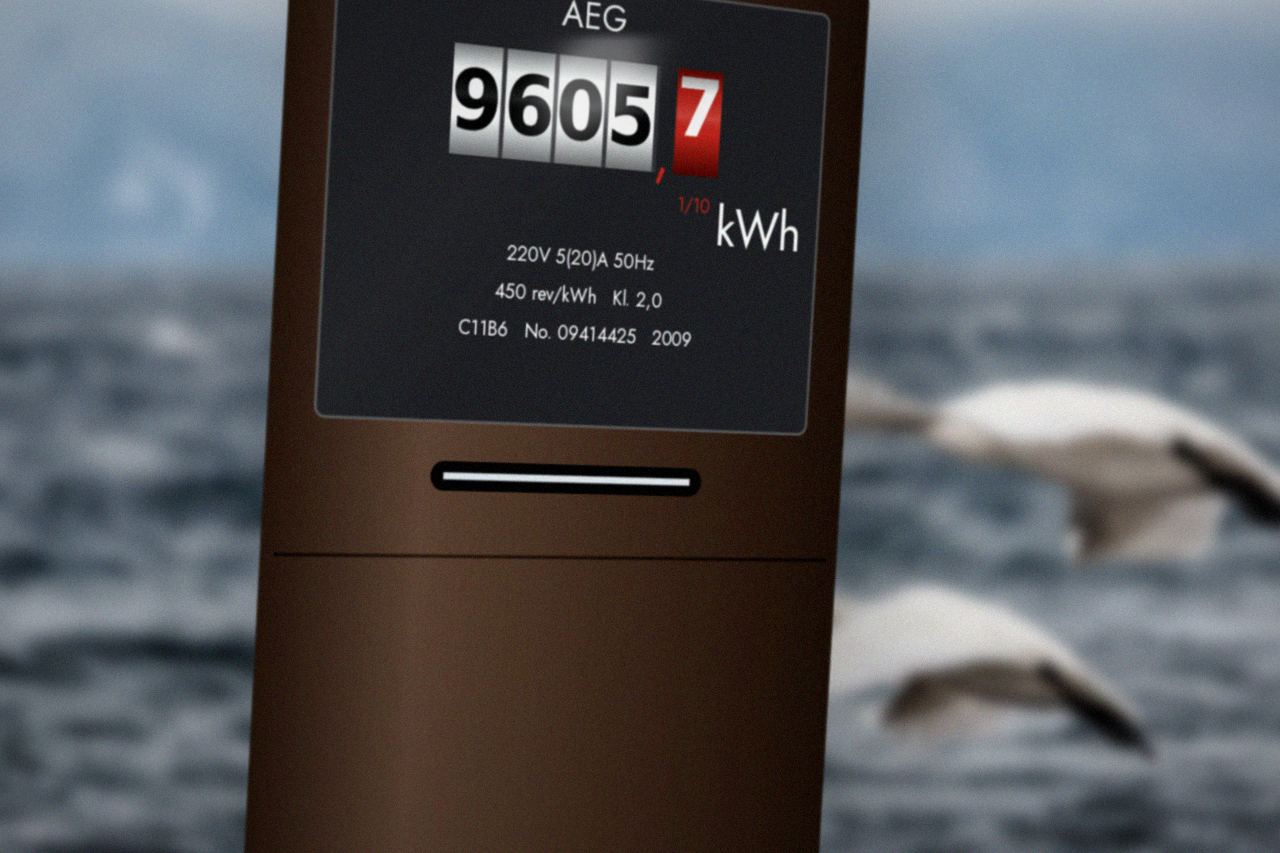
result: 9605.7,kWh
